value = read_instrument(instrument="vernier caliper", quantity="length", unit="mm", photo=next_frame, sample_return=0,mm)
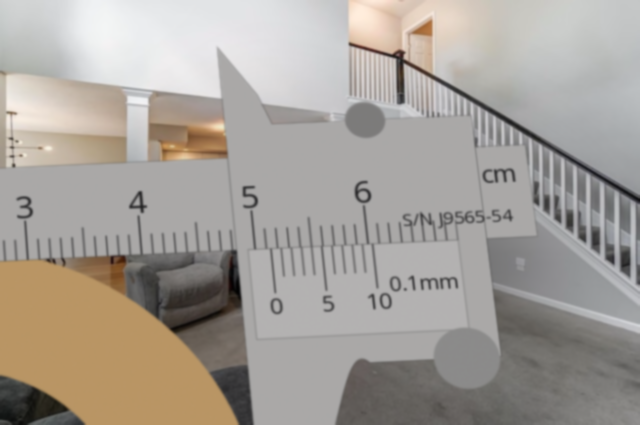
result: 51.4,mm
